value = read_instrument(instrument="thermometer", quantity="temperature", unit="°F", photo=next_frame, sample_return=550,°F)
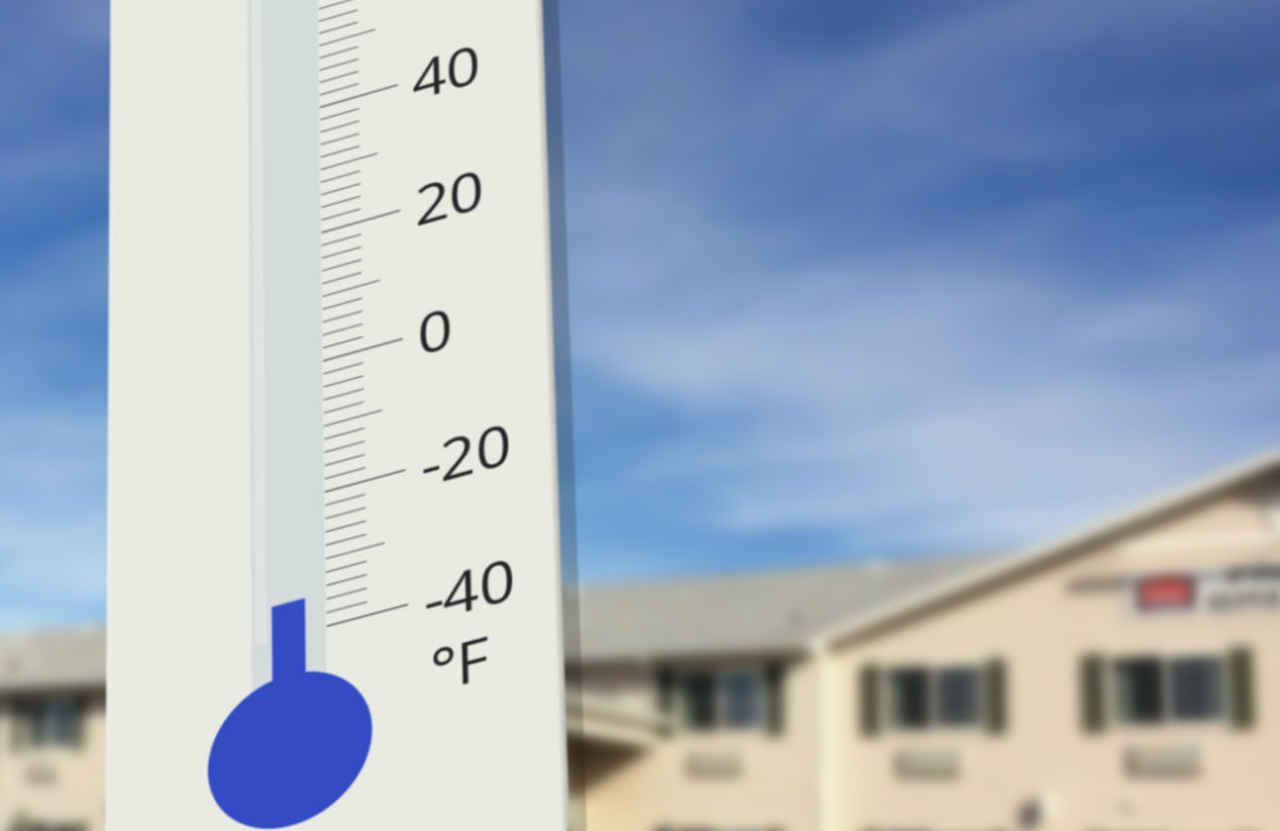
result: -35,°F
